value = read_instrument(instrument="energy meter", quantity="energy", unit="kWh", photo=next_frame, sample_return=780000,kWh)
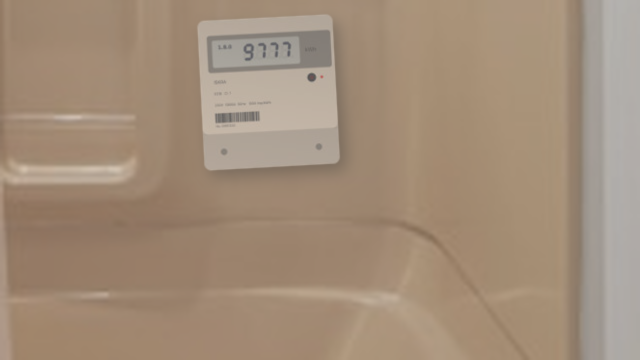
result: 9777,kWh
